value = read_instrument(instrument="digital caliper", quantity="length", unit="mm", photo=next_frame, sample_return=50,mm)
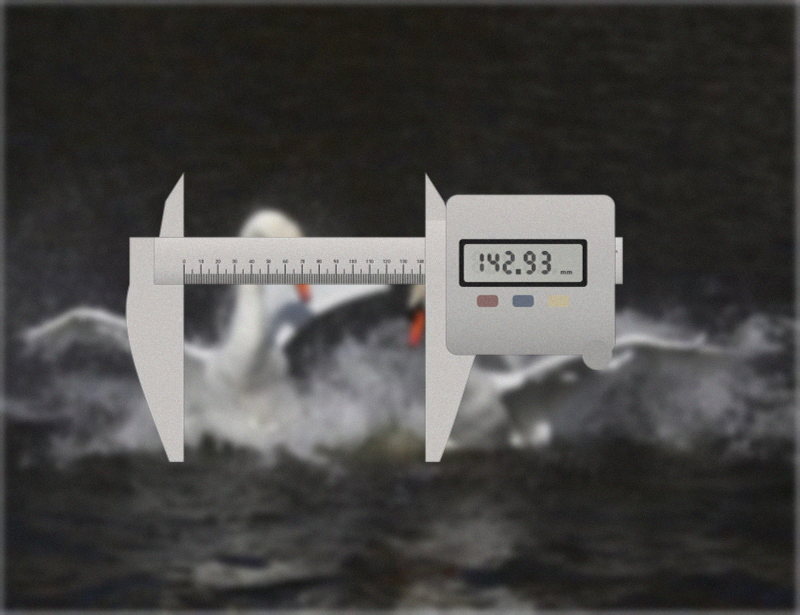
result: 142.93,mm
